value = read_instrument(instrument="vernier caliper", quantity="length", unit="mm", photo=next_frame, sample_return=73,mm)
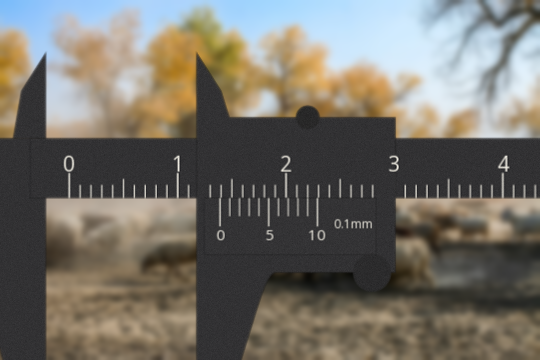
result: 13.9,mm
